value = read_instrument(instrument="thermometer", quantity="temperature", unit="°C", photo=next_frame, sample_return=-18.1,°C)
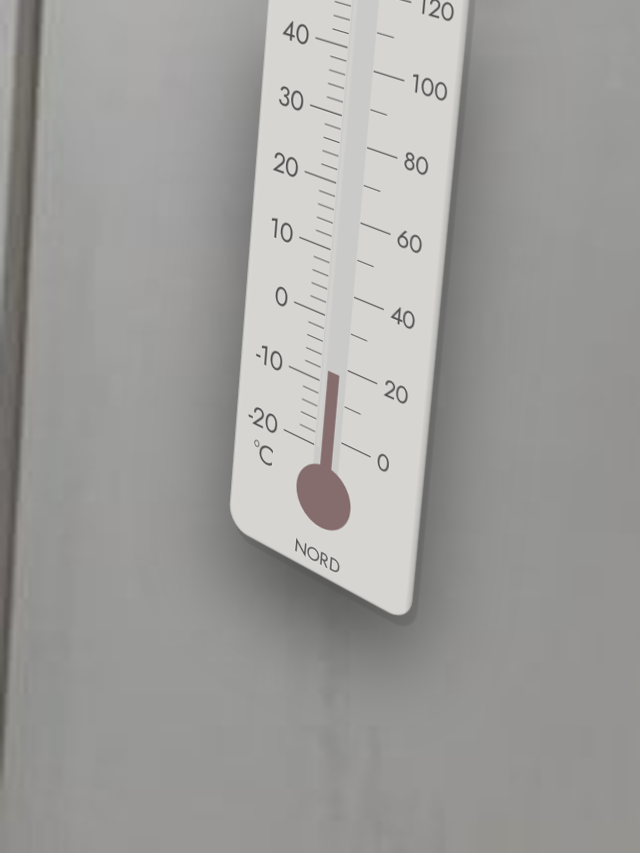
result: -8,°C
